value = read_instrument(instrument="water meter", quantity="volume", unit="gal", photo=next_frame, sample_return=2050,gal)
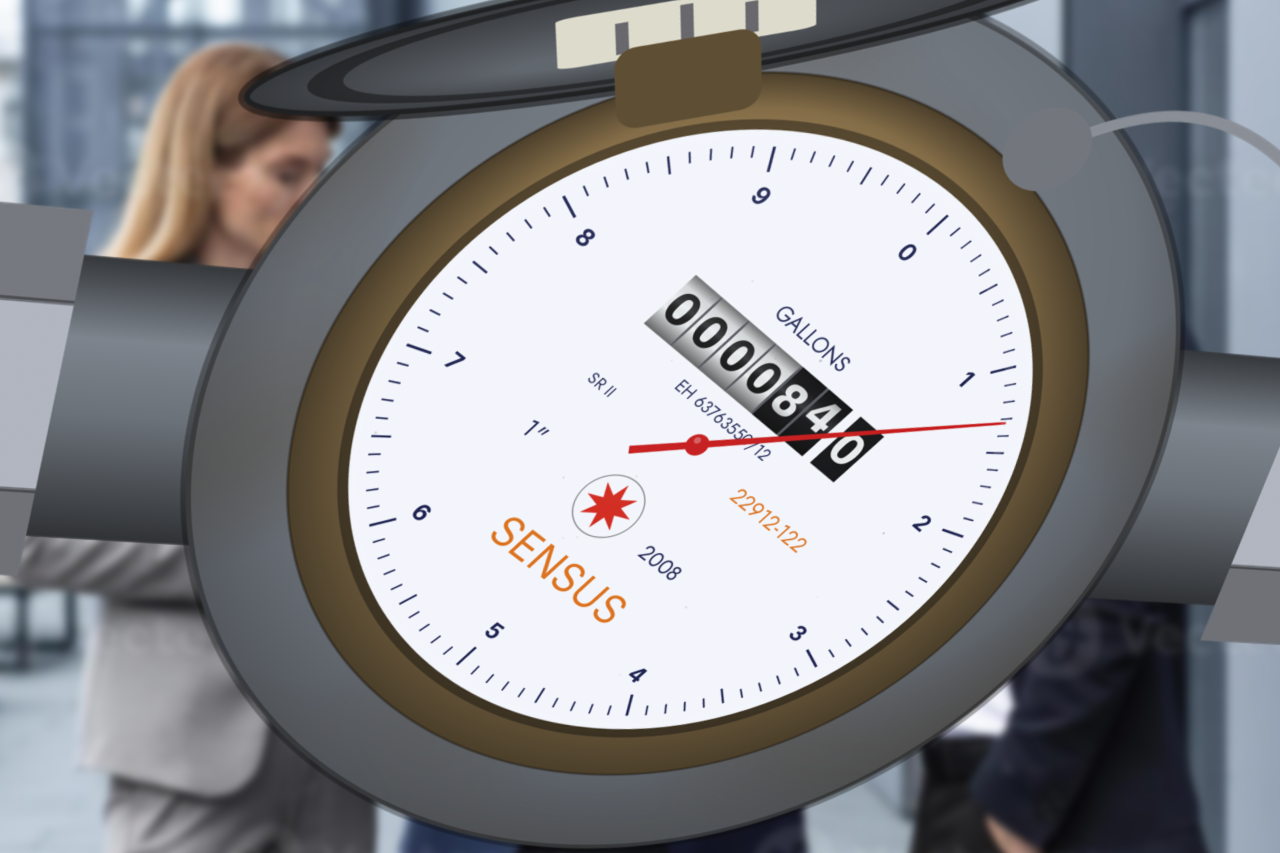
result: 841.3,gal
